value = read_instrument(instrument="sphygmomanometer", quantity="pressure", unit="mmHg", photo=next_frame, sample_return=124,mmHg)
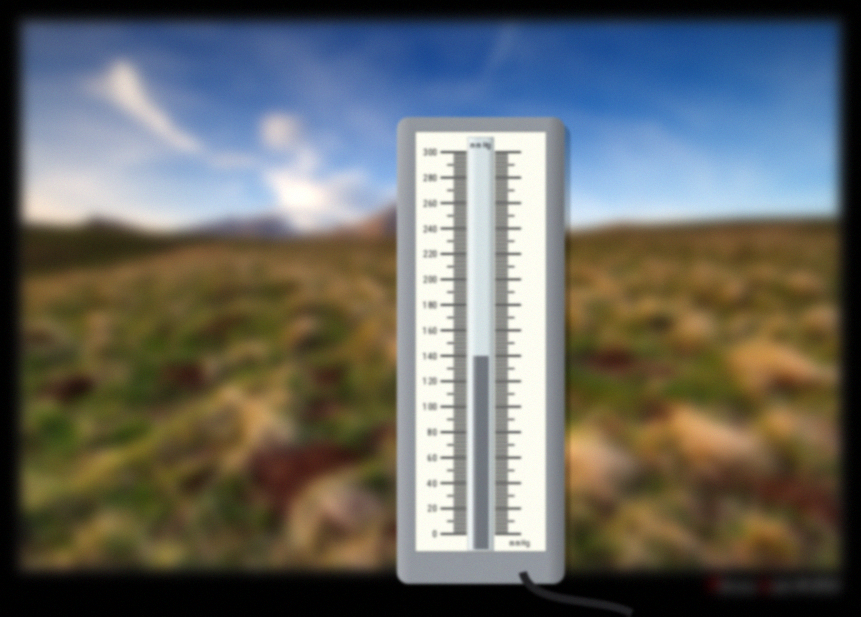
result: 140,mmHg
